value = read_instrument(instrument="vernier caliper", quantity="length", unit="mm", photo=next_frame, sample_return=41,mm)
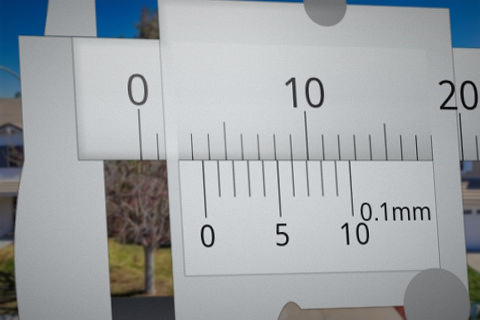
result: 3.6,mm
